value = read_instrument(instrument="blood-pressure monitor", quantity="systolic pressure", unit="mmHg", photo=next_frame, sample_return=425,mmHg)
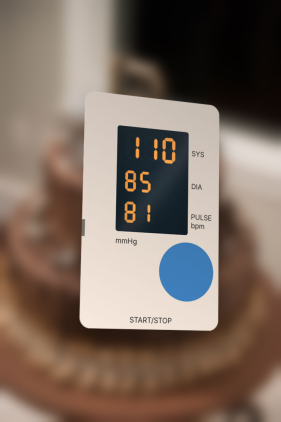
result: 110,mmHg
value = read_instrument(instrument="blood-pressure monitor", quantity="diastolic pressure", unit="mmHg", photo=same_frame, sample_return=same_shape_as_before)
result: 85,mmHg
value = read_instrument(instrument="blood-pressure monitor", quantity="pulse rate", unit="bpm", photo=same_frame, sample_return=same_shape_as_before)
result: 81,bpm
